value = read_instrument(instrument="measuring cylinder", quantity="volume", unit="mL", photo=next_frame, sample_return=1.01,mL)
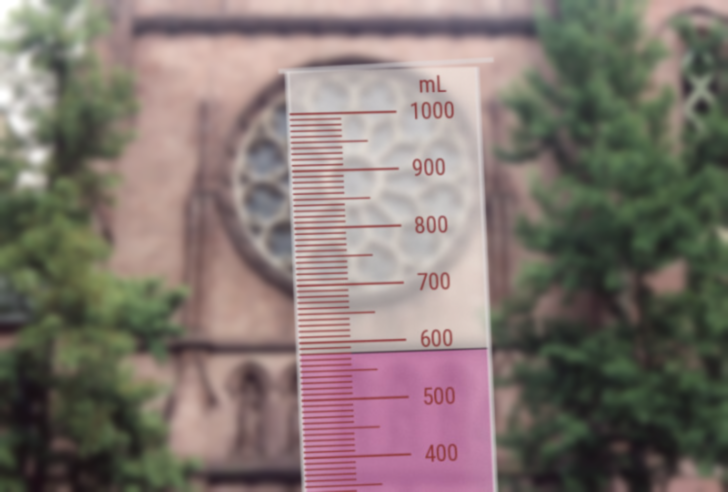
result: 580,mL
